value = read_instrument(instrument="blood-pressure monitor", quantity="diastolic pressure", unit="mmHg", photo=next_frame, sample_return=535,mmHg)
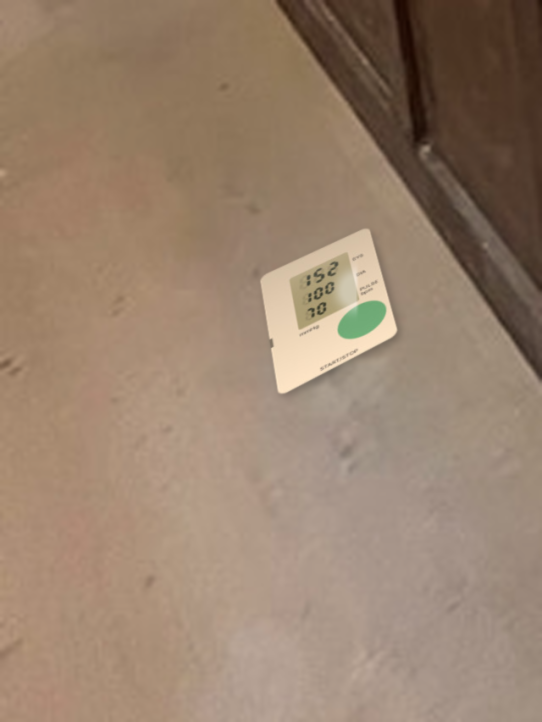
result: 100,mmHg
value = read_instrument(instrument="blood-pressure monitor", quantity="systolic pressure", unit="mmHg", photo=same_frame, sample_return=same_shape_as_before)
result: 152,mmHg
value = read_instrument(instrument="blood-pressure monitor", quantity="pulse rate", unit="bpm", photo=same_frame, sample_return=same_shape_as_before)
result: 70,bpm
